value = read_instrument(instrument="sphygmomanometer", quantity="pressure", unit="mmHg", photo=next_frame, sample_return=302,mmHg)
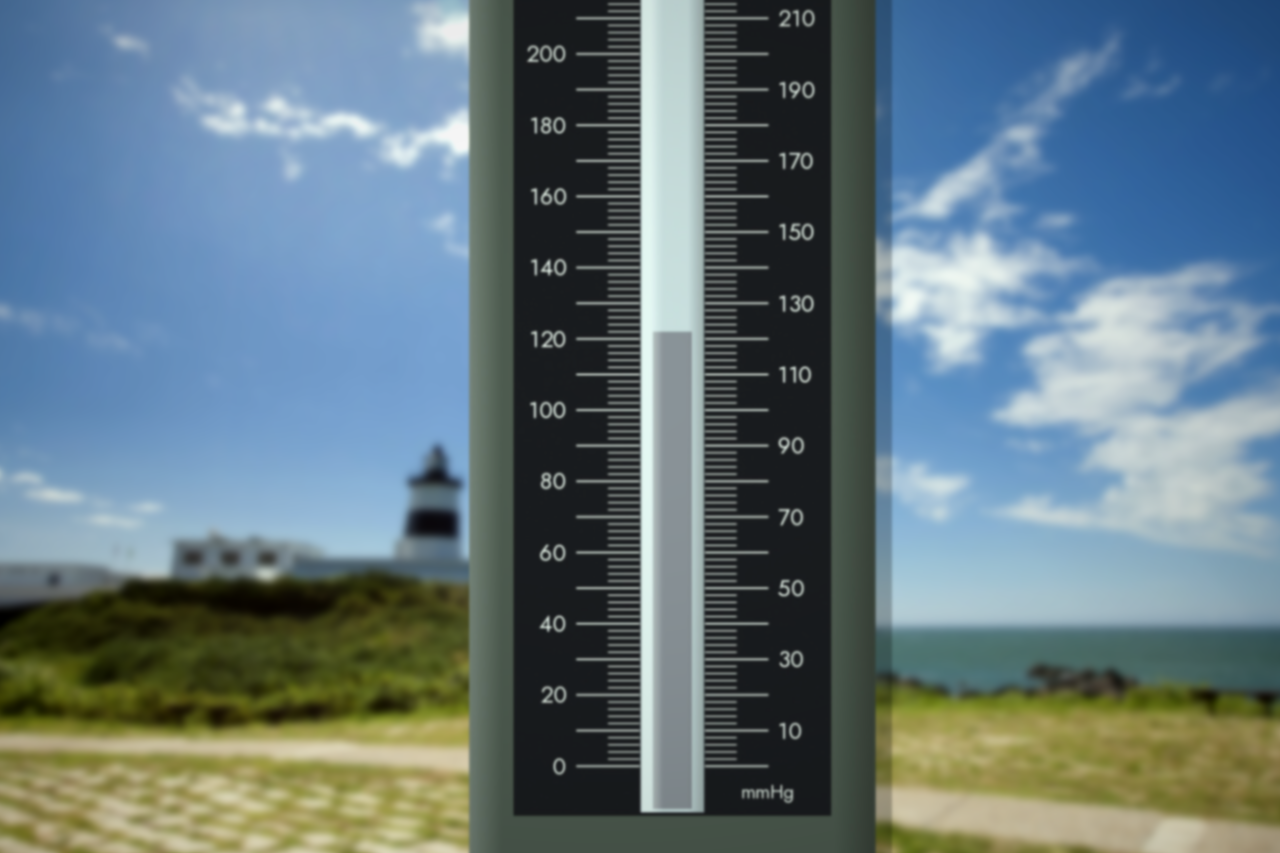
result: 122,mmHg
